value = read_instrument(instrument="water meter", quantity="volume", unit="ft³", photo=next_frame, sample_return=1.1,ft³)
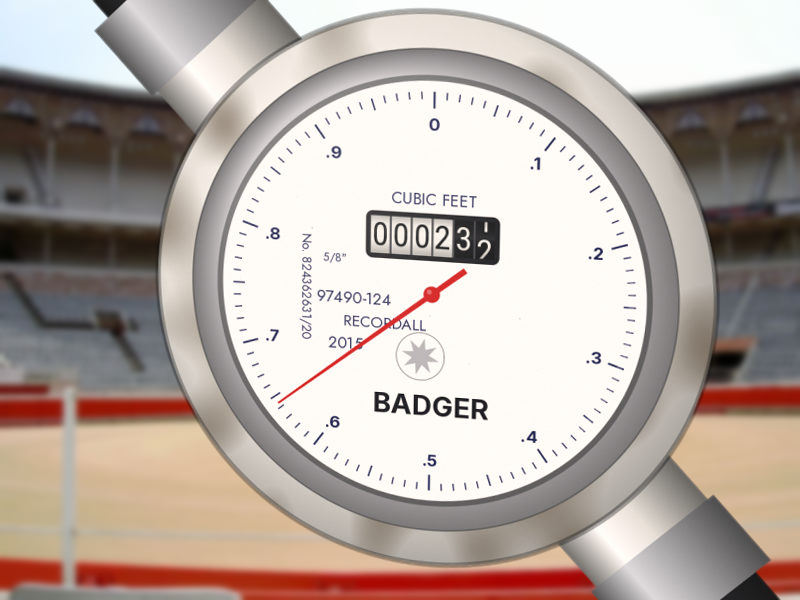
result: 231.64,ft³
